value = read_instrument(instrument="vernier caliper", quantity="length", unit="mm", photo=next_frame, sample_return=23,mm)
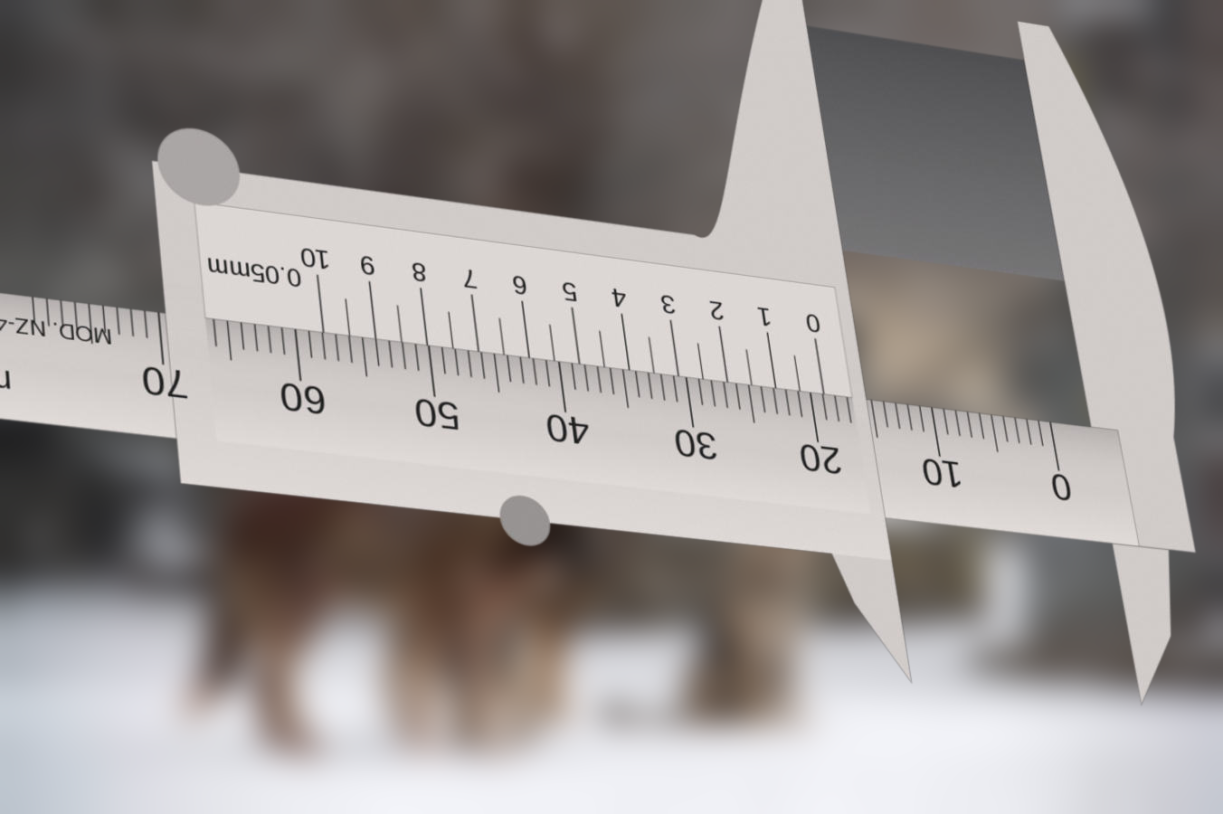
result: 18.9,mm
